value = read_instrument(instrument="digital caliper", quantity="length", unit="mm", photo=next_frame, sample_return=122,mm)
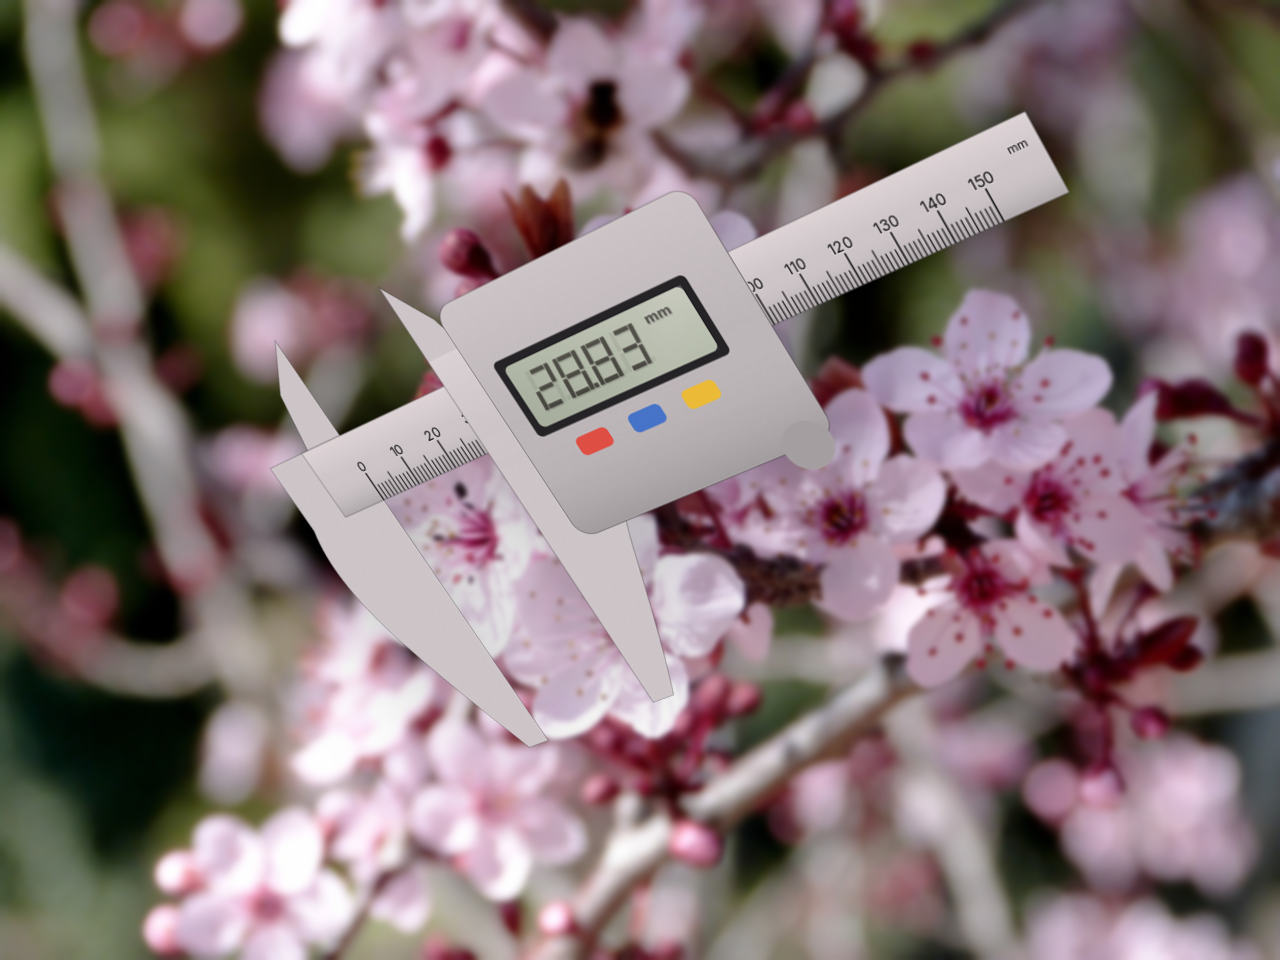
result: 28.83,mm
